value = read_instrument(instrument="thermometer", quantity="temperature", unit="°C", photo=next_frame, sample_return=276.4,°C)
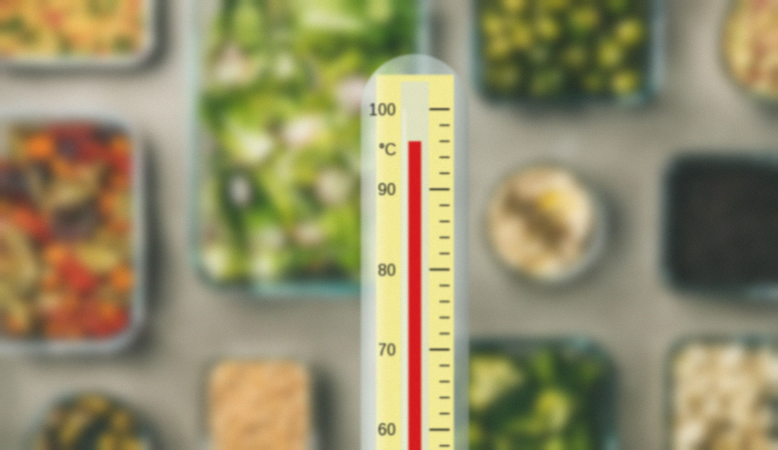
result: 96,°C
